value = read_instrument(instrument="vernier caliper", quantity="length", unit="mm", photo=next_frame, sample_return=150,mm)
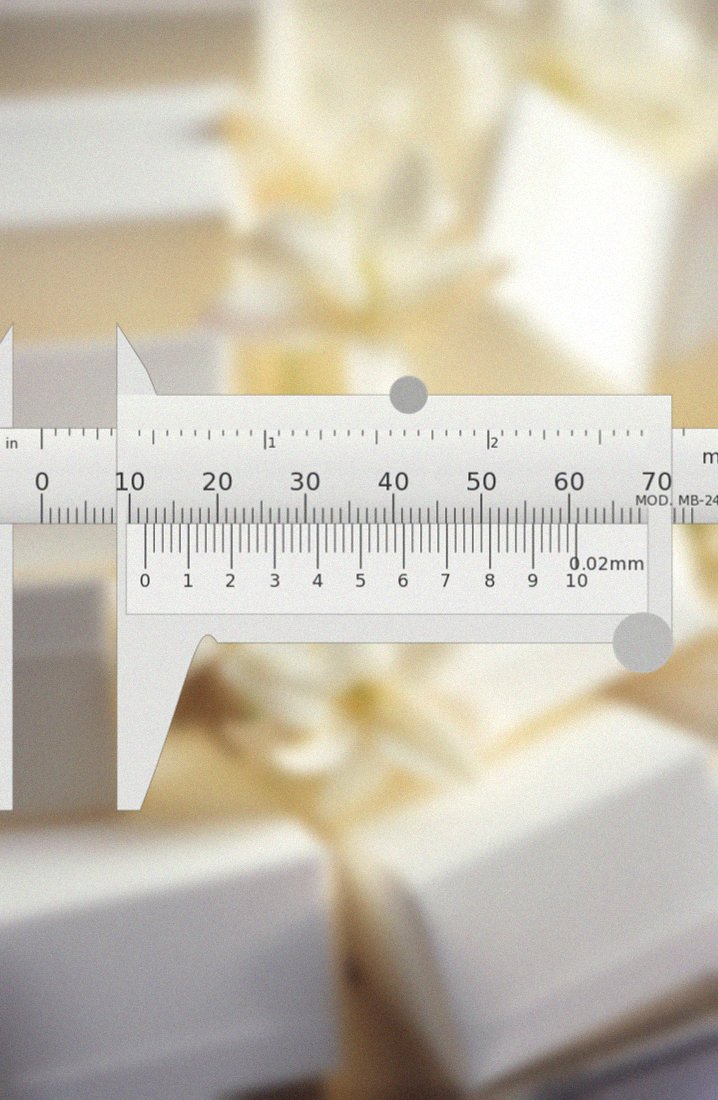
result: 11.8,mm
